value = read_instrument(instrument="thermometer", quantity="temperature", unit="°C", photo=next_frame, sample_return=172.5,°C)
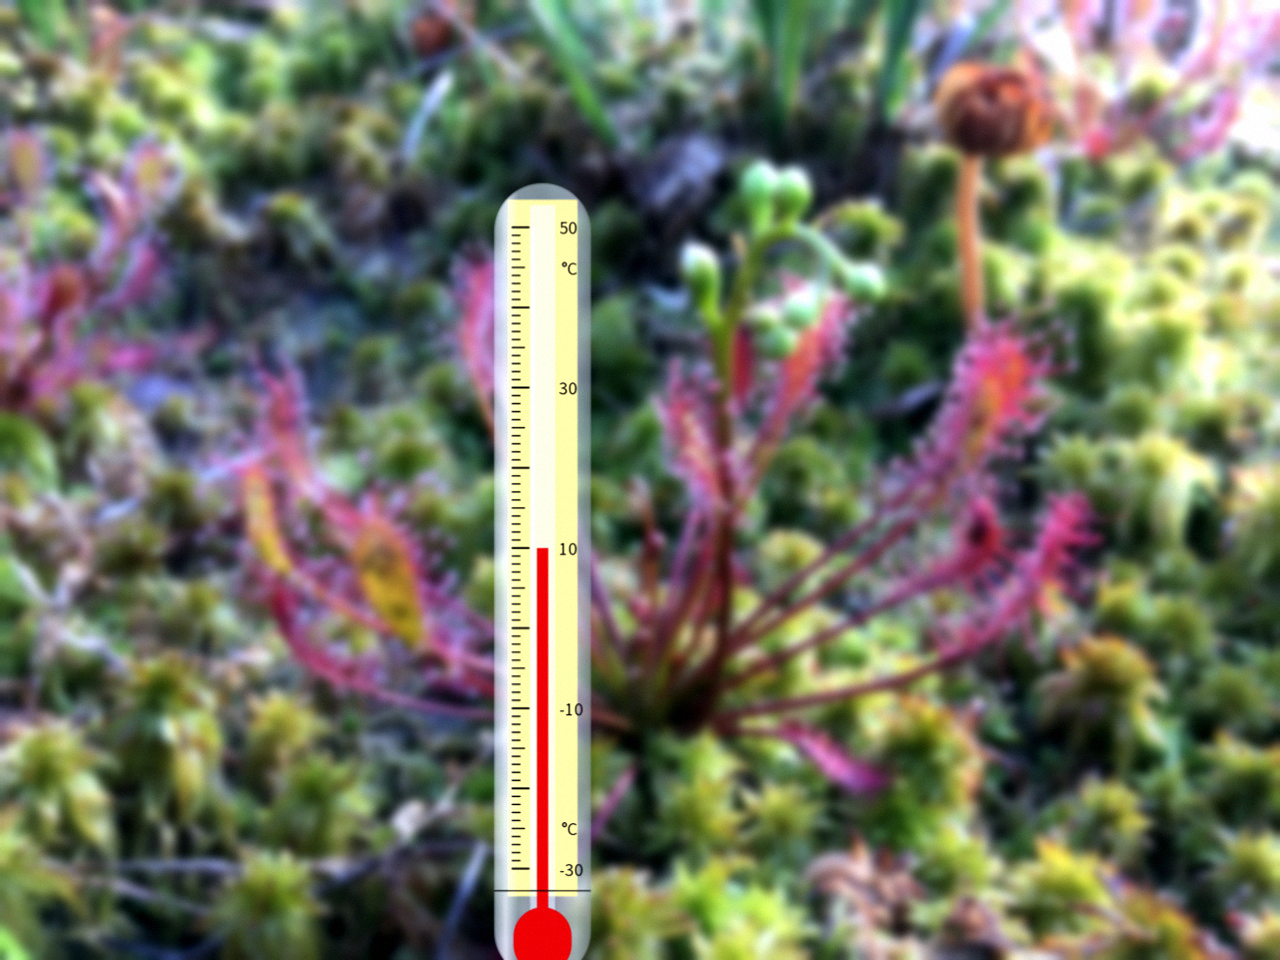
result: 10,°C
